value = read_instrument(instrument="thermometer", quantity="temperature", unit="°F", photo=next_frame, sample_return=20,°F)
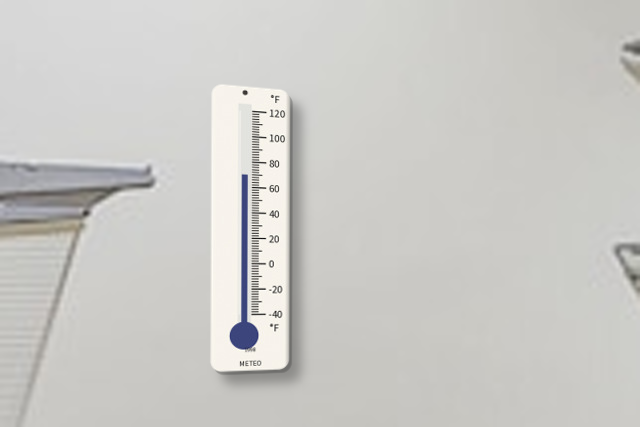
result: 70,°F
